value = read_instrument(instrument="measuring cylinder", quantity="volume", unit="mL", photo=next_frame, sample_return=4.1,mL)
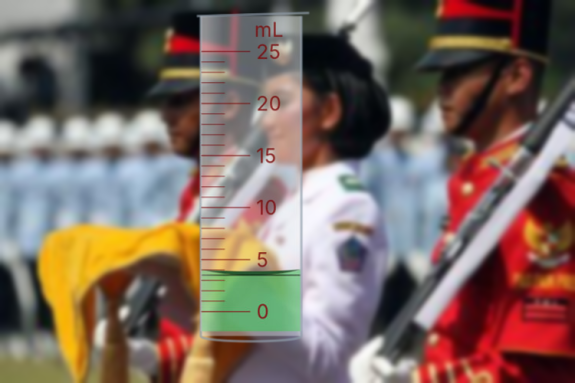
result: 3.5,mL
